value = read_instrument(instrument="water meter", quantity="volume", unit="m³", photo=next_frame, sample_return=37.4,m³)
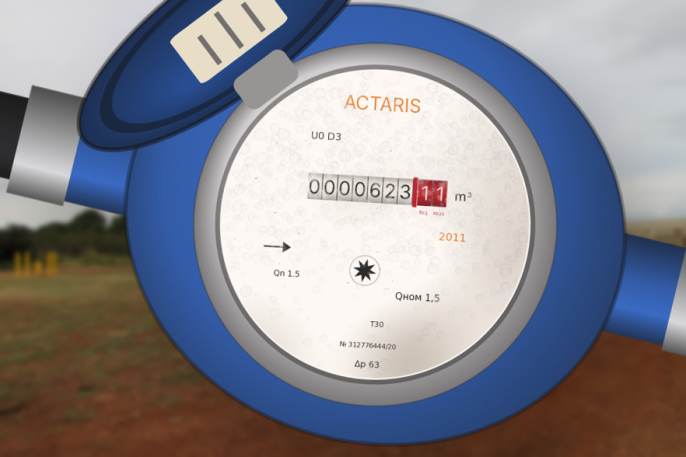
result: 623.11,m³
